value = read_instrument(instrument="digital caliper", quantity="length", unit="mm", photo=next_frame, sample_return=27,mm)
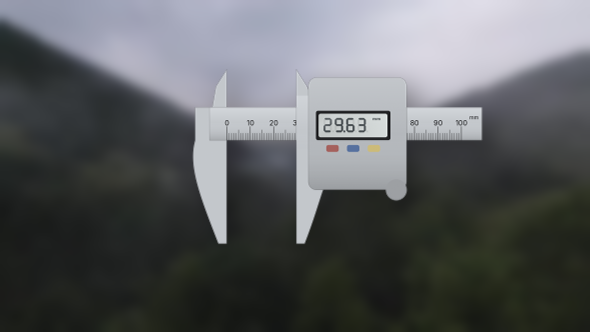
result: 29.63,mm
